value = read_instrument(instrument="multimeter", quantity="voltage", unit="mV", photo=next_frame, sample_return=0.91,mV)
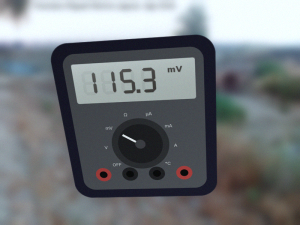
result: 115.3,mV
